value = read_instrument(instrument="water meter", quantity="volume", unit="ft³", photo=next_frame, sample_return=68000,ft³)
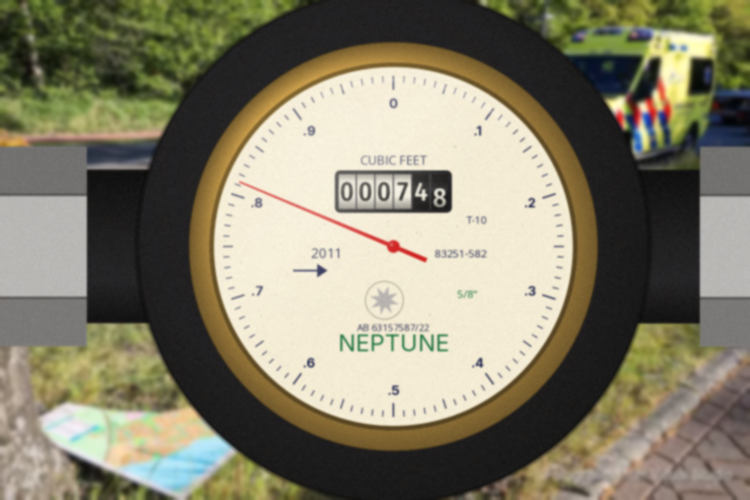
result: 747.81,ft³
